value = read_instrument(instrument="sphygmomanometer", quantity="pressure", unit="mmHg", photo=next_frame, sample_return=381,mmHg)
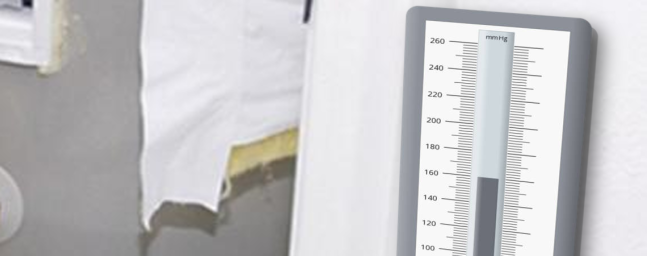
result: 160,mmHg
